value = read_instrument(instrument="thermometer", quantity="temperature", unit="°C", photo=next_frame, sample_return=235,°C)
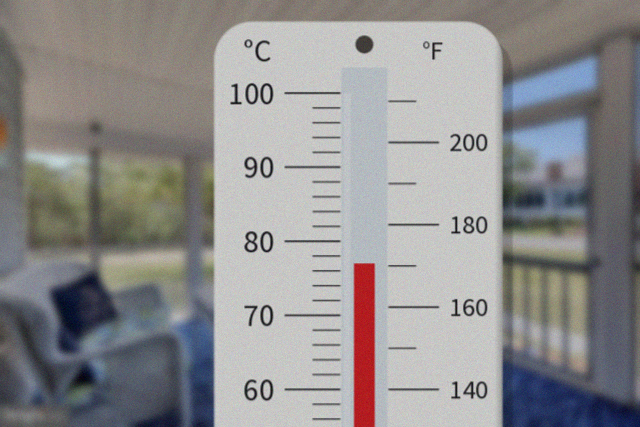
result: 77,°C
